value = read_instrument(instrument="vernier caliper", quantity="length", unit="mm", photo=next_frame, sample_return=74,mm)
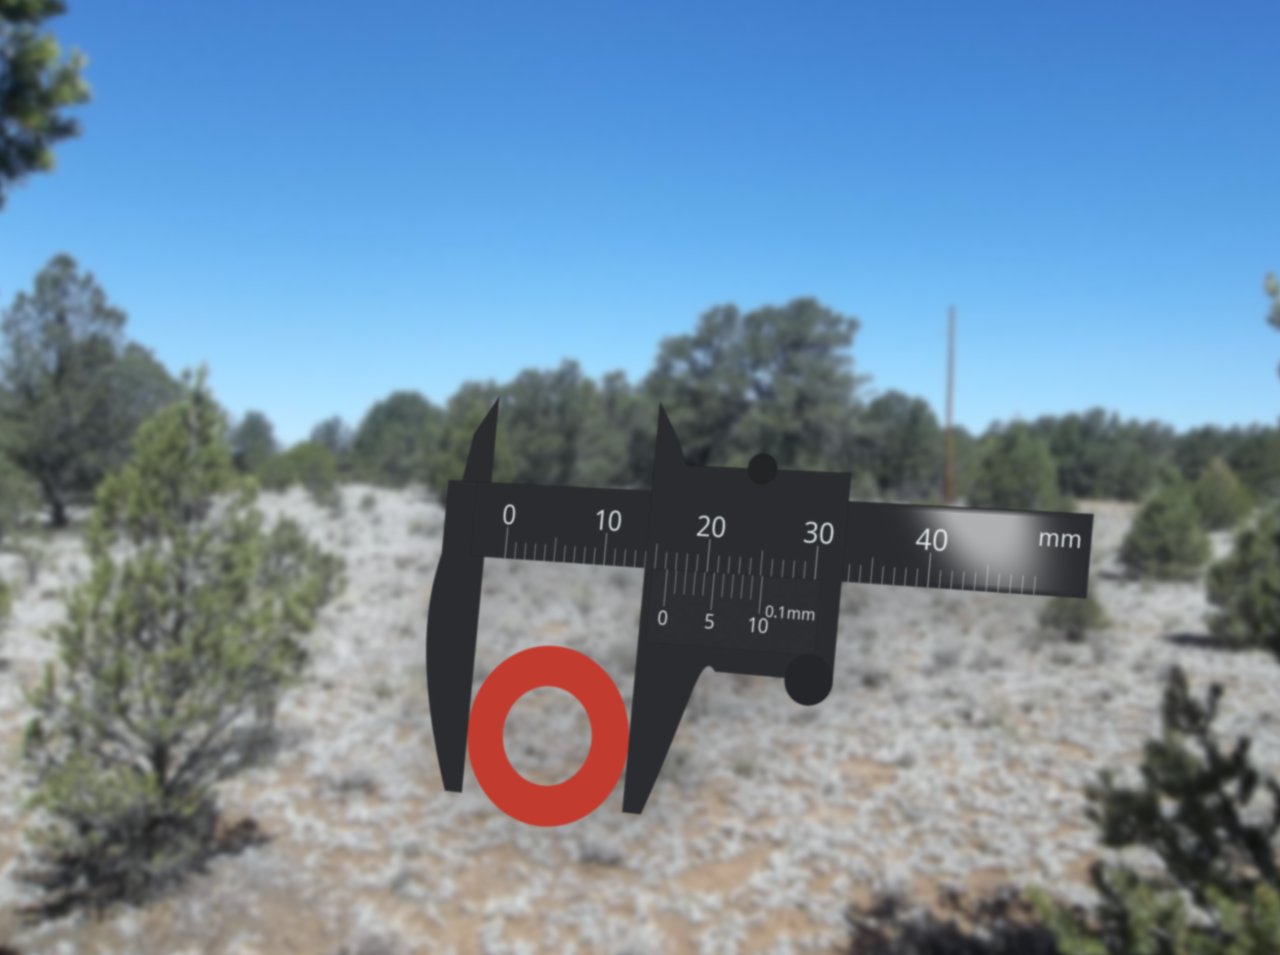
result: 16.2,mm
